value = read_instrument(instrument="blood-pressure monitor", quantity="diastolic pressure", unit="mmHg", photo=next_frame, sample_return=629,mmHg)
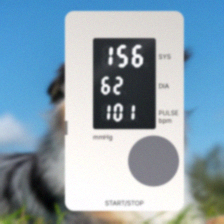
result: 62,mmHg
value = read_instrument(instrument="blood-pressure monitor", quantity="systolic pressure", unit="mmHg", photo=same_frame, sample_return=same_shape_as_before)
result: 156,mmHg
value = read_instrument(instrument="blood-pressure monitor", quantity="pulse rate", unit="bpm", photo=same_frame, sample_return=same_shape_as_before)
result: 101,bpm
